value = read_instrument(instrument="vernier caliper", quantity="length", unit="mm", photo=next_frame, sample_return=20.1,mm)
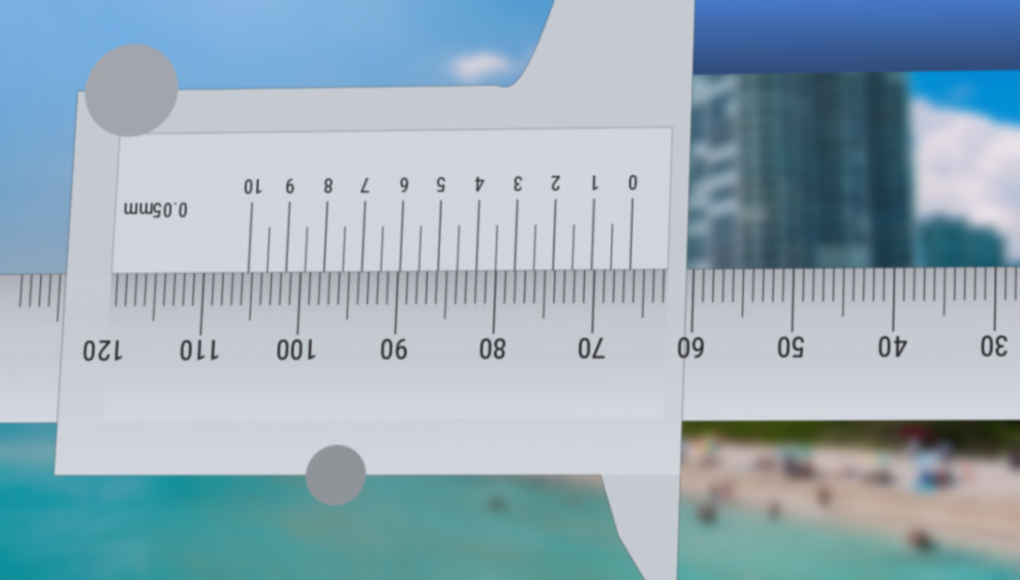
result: 66.4,mm
